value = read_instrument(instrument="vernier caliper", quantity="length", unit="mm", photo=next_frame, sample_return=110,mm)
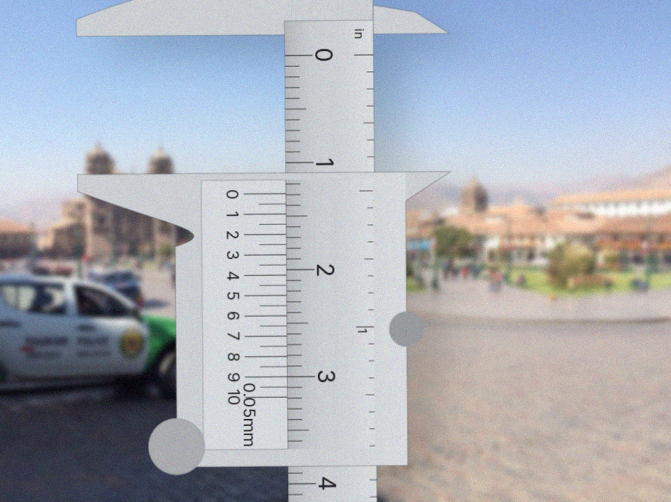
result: 12.9,mm
